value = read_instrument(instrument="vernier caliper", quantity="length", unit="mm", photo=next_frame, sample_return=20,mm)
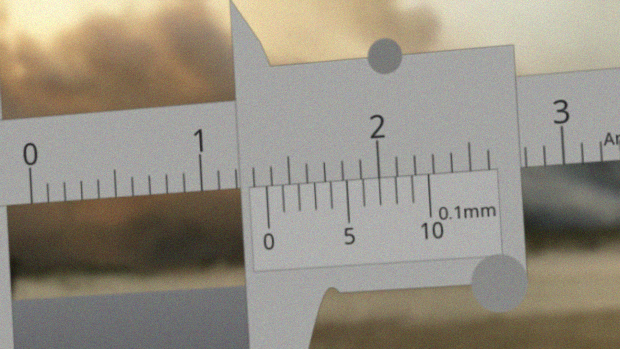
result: 13.7,mm
